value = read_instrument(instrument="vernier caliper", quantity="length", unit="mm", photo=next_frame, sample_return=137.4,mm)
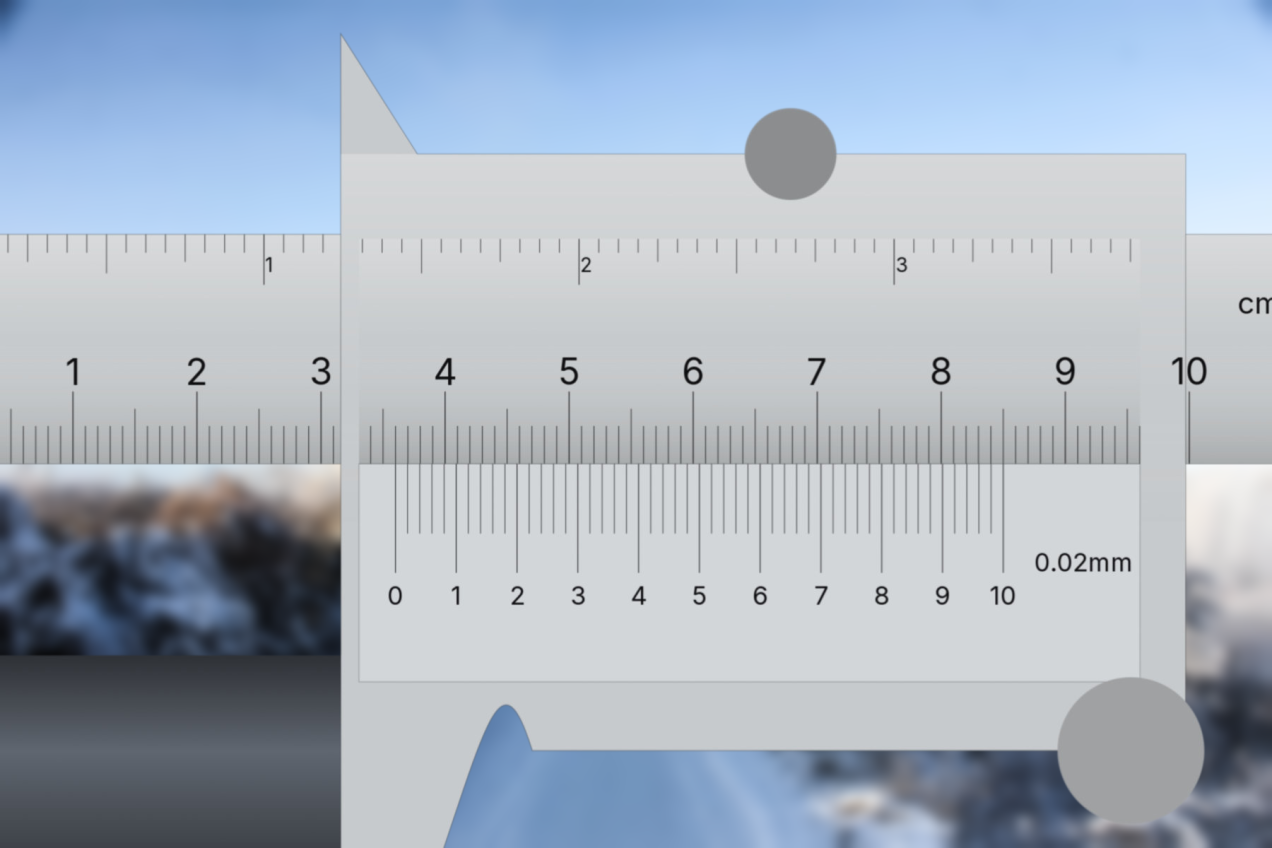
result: 36.0,mm
